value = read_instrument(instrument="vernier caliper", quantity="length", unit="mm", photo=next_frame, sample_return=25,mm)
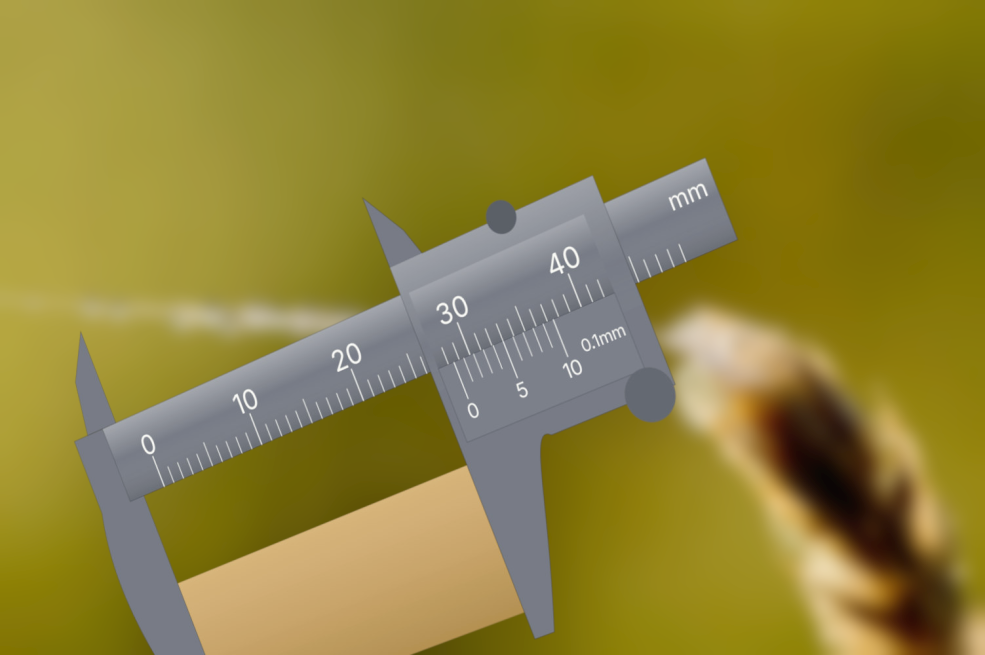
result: 28.5,mm
